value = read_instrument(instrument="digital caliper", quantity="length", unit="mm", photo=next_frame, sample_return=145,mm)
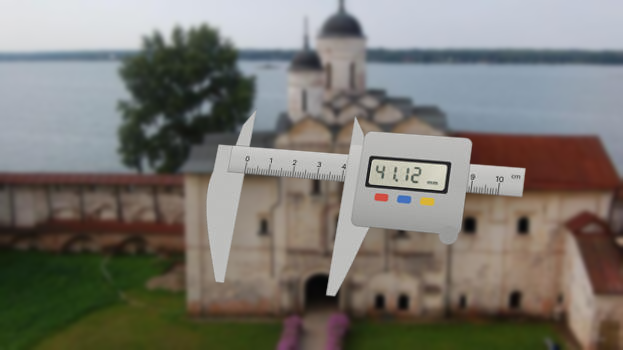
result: 41.12,mm
